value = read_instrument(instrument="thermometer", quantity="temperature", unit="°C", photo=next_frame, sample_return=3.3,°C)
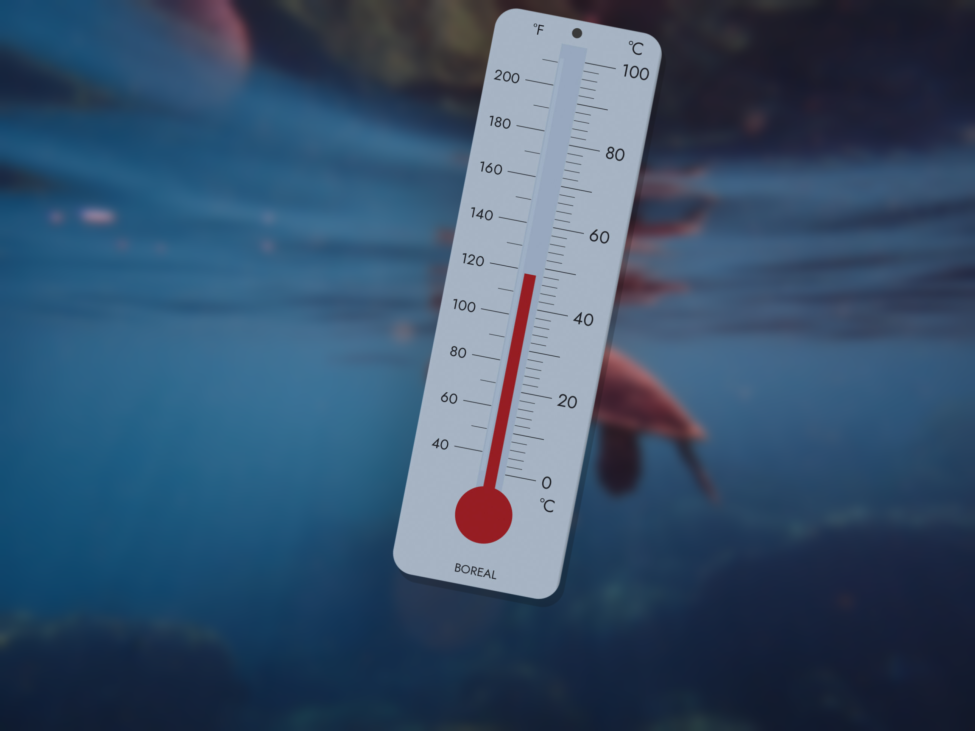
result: 48,°C
